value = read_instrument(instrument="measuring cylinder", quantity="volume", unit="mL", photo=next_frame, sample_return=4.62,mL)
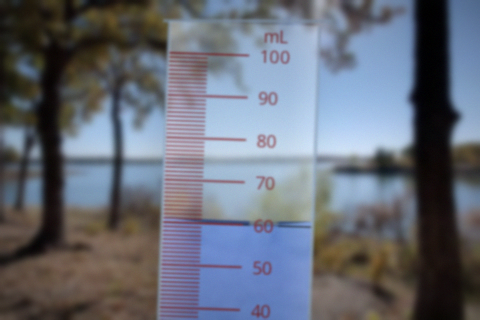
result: 60,mL
